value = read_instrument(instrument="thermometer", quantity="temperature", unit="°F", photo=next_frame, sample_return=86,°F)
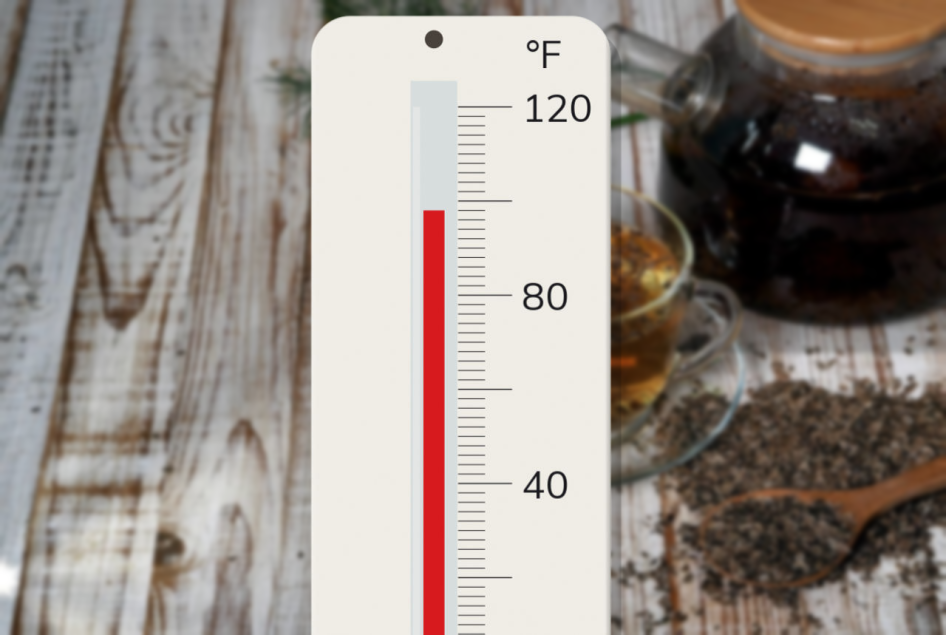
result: 98,°F
